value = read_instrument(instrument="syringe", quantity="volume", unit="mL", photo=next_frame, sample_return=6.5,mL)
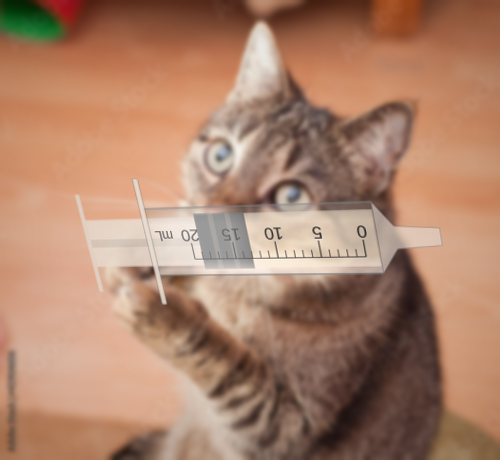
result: 13,mL
